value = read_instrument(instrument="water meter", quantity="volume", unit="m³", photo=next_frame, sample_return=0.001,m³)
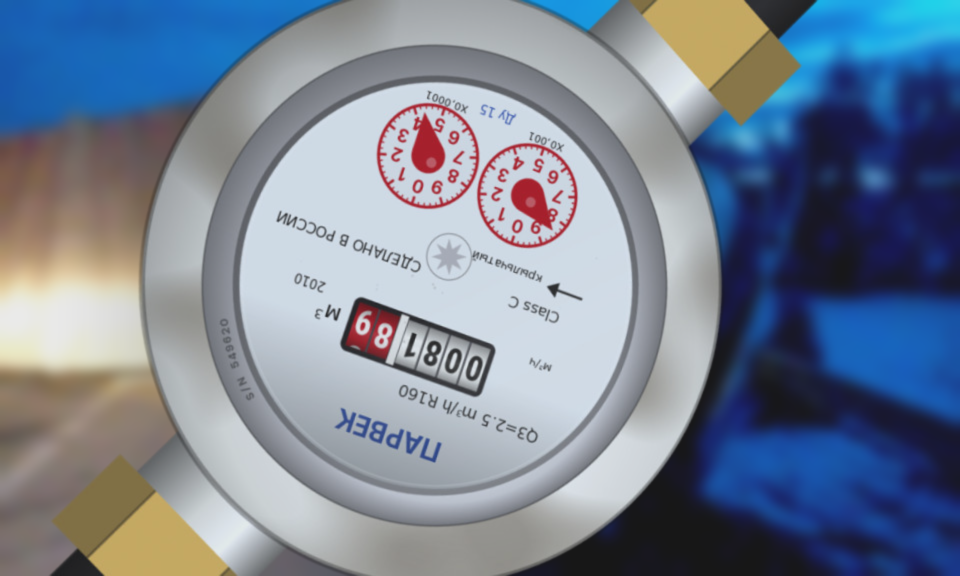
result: 81.8884,m³
